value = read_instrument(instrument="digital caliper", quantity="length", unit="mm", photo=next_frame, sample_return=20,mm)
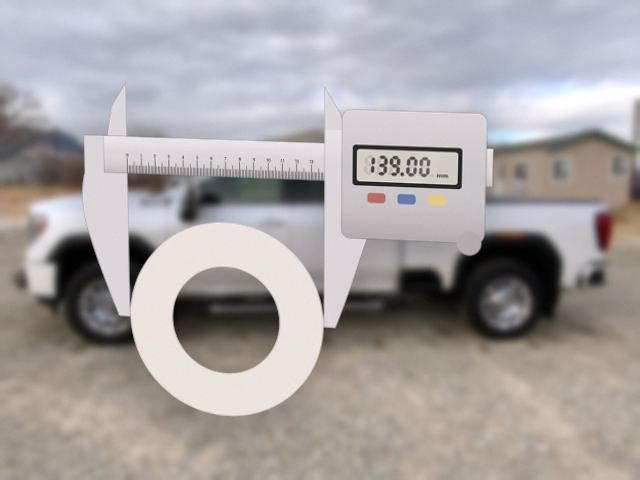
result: 139.00,mm
